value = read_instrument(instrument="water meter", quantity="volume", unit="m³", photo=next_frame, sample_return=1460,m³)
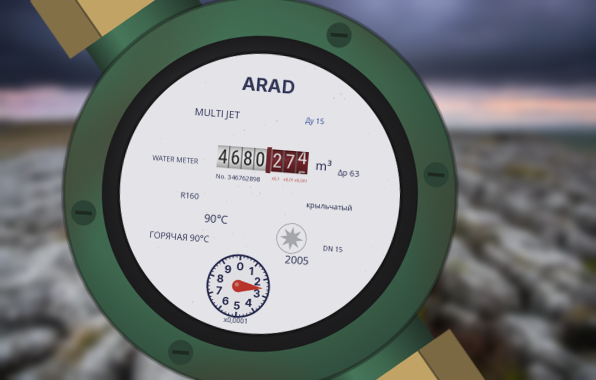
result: 4680.2742,m³
